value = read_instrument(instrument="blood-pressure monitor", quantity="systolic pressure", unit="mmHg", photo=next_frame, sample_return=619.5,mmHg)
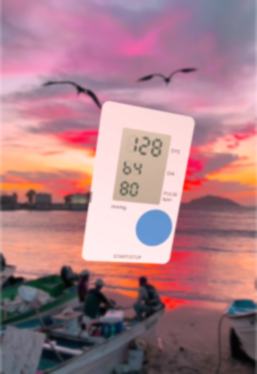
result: 128,mmHg
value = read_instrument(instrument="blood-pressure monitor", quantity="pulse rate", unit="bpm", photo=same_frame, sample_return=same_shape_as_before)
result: 80,bpm
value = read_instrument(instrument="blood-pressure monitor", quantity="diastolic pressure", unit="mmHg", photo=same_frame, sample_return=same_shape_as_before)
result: 64,mmHg
